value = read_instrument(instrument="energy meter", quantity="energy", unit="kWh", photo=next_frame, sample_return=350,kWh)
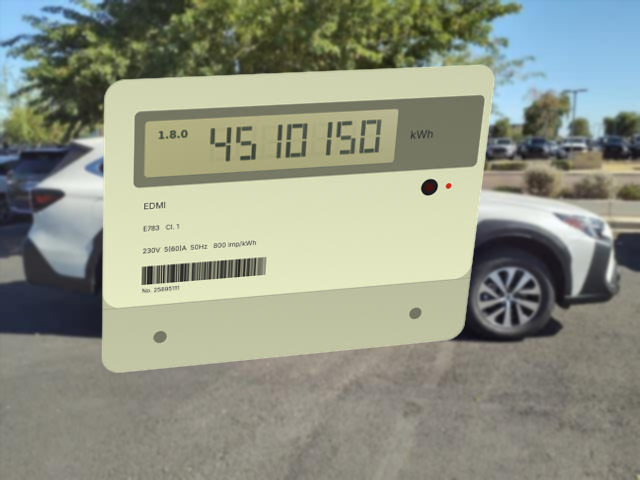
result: 4510150,kWh
